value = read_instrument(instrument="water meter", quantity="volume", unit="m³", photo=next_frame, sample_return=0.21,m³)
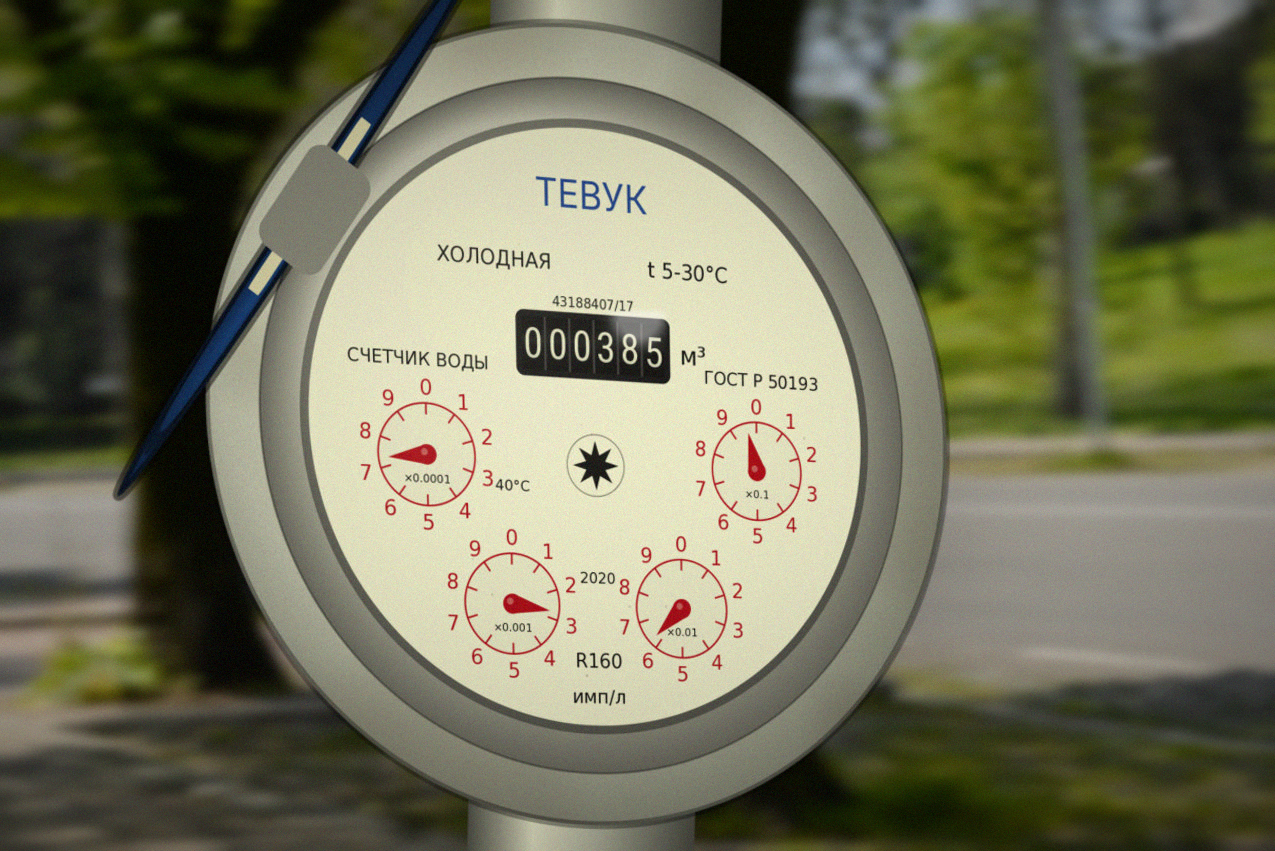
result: 384.9627,m³
